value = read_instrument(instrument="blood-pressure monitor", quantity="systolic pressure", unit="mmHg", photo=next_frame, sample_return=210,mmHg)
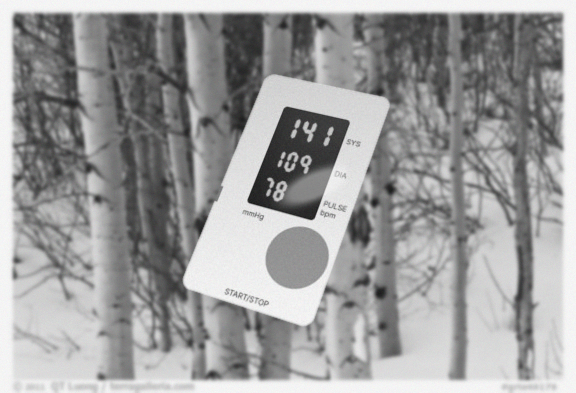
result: 141,mmHg
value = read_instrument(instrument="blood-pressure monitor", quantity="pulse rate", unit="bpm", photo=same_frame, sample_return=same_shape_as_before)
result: 78,bpm
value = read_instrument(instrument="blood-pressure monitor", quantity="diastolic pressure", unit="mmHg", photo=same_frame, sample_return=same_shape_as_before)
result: 109,mmHg
